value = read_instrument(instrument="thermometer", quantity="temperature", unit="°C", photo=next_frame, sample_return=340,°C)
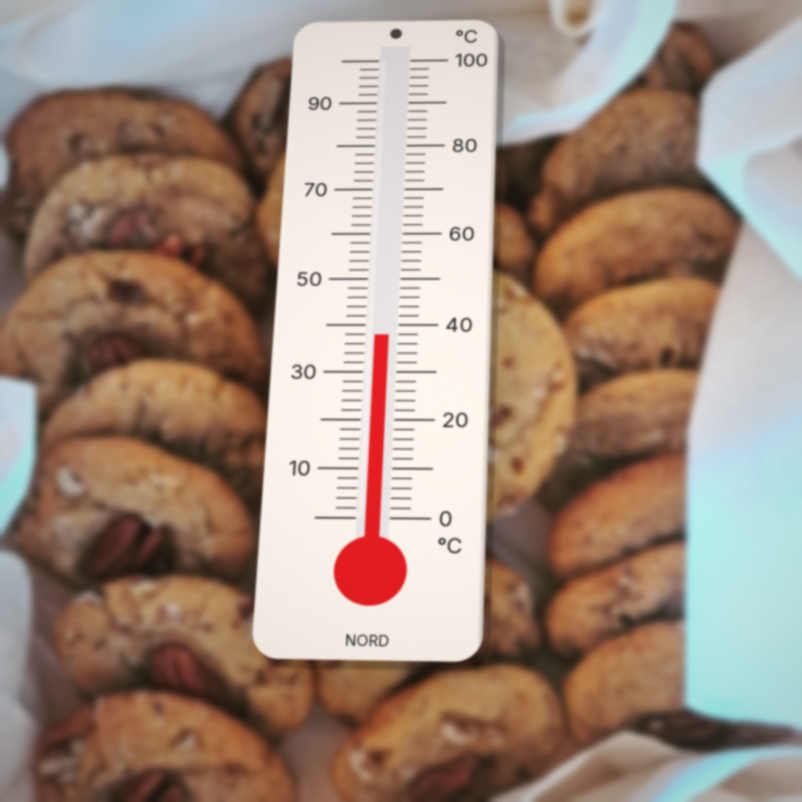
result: 38,°C
